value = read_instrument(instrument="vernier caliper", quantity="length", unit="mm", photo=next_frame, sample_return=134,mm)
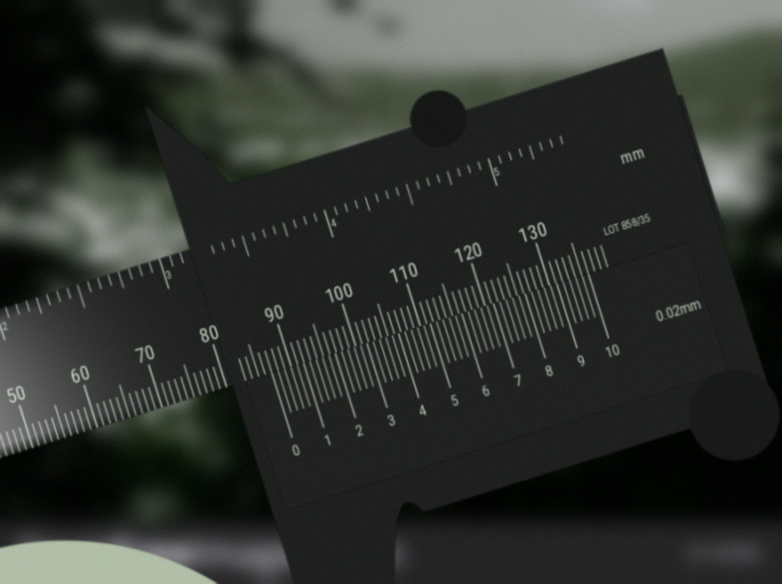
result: 87.0,mm
